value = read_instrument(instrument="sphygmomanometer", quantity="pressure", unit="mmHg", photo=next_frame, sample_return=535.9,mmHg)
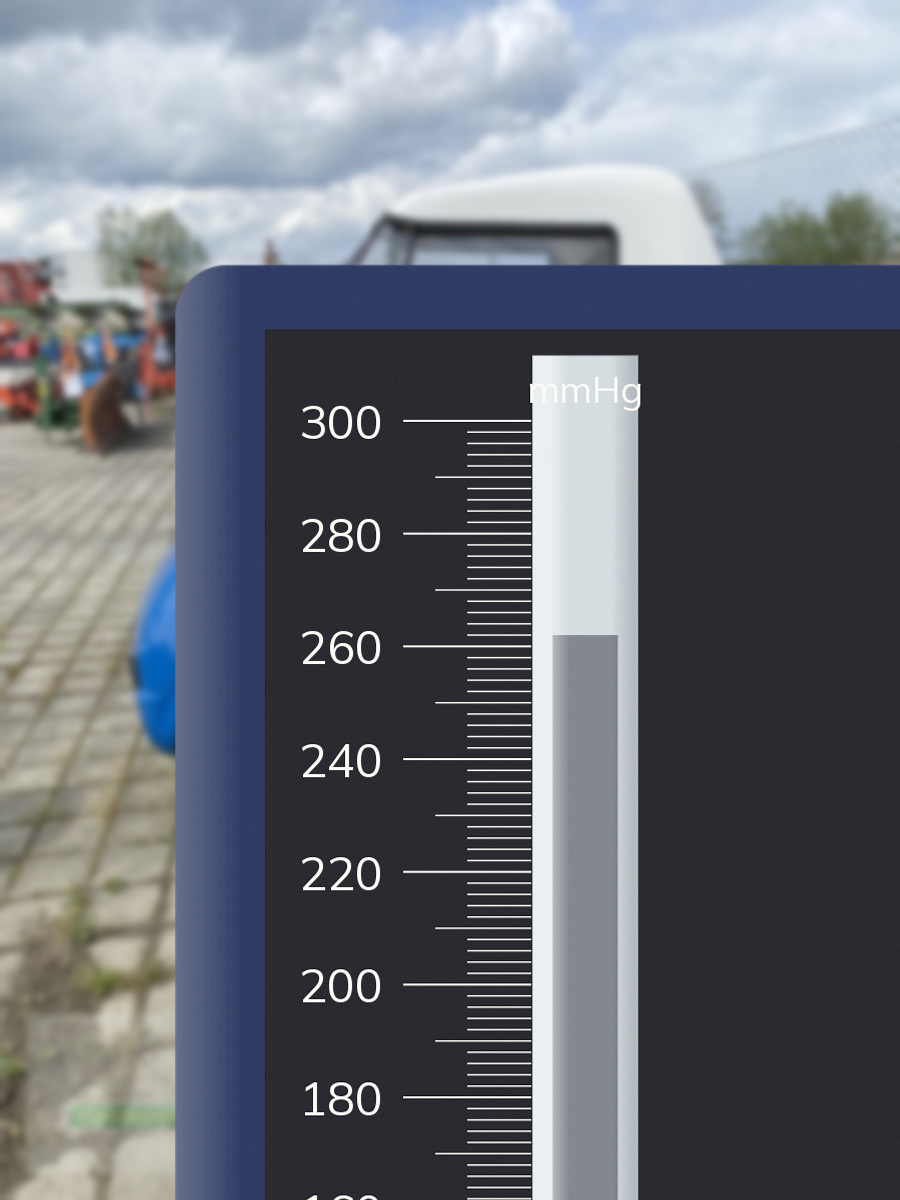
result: 262,mmHg
